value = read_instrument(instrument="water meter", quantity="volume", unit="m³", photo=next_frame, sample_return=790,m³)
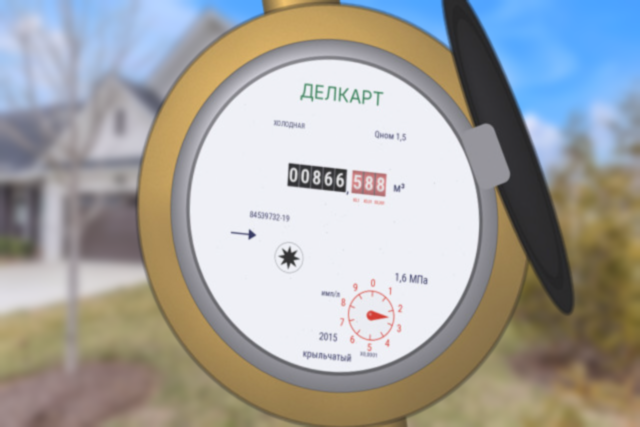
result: 866.5882,m³
